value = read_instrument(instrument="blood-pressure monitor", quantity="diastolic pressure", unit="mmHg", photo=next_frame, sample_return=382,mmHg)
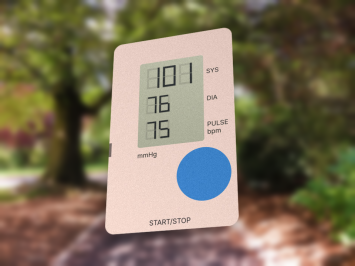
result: 76,mmHg
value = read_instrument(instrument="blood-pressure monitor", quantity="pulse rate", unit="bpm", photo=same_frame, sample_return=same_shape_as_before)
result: 75,bpm
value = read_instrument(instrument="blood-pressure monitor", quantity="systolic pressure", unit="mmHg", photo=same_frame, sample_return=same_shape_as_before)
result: 101,mmHg
